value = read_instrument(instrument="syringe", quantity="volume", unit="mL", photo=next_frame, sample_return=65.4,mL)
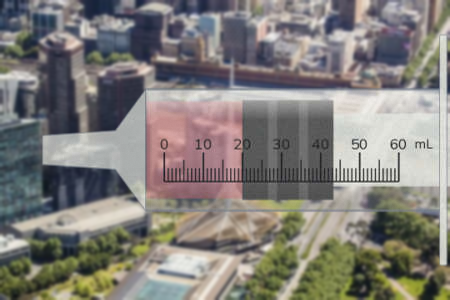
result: 20,mL
